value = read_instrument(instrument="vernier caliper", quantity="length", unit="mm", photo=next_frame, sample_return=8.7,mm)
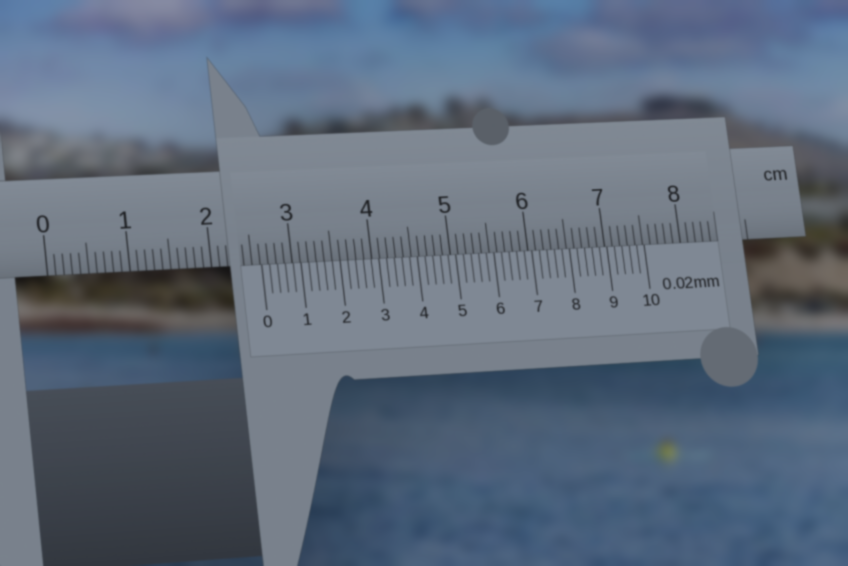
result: 26.2,mm
